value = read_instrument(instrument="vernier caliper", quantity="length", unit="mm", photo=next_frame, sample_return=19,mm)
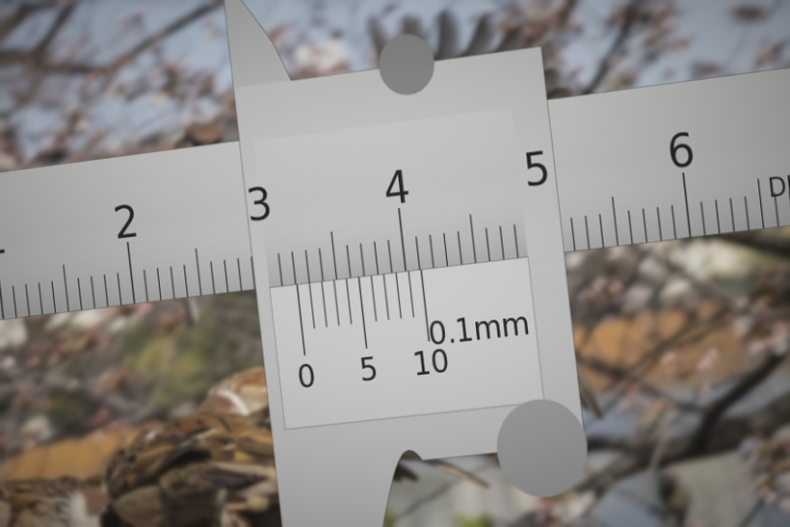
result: 32.1,mm
